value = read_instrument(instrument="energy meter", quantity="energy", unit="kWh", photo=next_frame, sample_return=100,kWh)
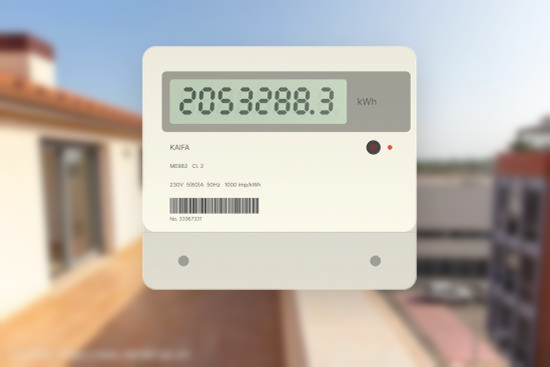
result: 2053288.3,kWh
